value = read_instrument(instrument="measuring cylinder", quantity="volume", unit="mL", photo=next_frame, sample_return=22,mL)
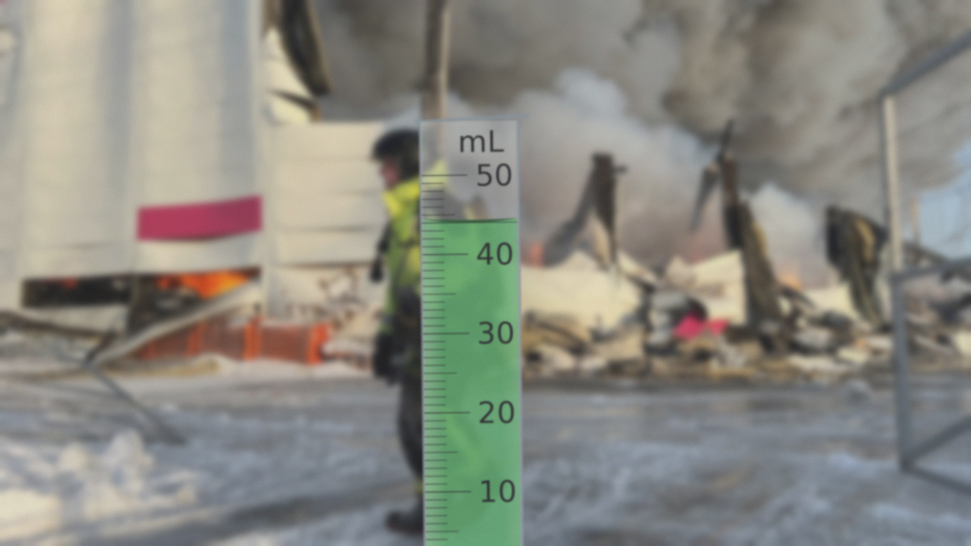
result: 44,mL
